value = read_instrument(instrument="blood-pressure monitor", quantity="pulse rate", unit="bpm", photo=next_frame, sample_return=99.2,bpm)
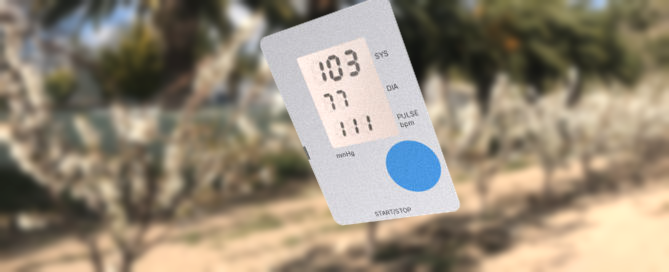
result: 111,bpm
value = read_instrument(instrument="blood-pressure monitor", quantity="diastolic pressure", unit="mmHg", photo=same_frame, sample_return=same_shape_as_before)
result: 77,mmHg
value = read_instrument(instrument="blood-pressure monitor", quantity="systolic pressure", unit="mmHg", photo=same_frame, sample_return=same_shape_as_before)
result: 103,mmHg
